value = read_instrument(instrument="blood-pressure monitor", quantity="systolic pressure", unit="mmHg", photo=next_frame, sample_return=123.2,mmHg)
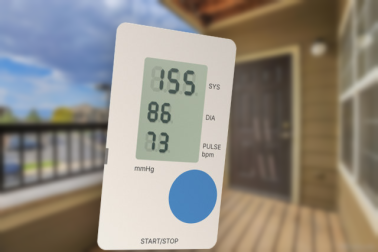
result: 155,mmHg
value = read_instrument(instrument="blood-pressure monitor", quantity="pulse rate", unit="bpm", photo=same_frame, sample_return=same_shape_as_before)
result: 73,bpm
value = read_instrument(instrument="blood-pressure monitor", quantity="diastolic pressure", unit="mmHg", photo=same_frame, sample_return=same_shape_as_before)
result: 86,mmHg
